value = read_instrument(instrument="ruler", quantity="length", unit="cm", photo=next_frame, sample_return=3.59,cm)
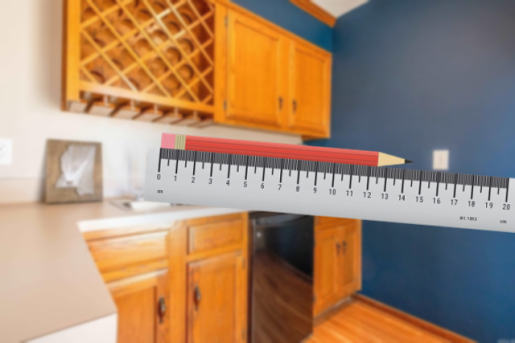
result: 14.5,cm
